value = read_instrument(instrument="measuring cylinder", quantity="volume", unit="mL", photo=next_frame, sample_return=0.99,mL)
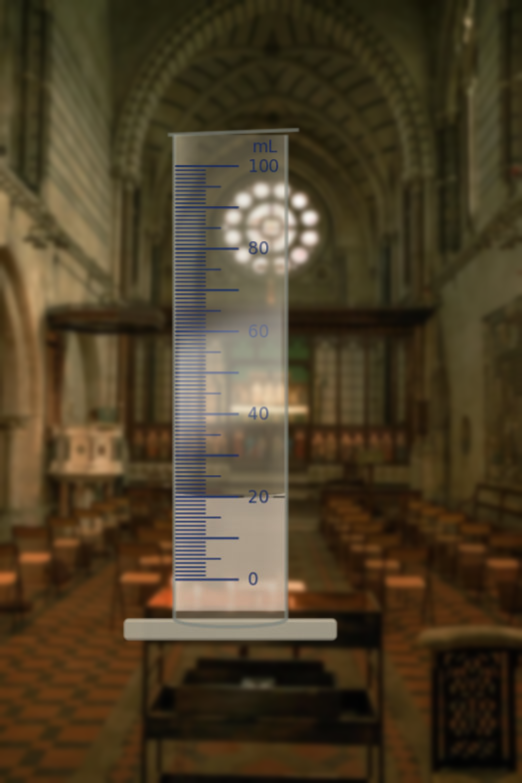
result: 20,mL
